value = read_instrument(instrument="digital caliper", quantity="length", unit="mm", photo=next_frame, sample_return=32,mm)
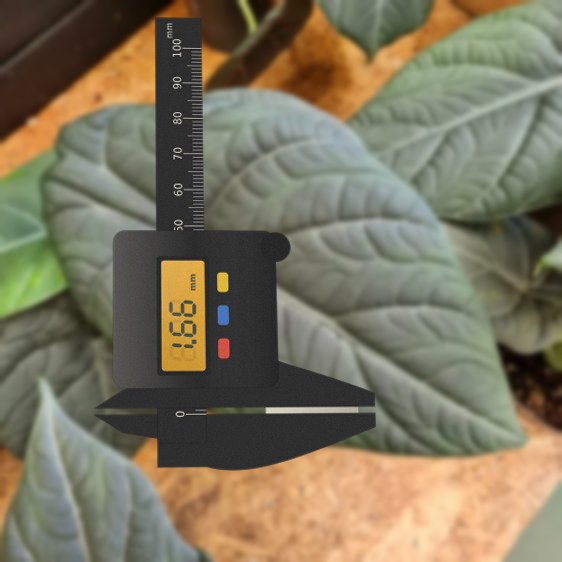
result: 1.66,mm
